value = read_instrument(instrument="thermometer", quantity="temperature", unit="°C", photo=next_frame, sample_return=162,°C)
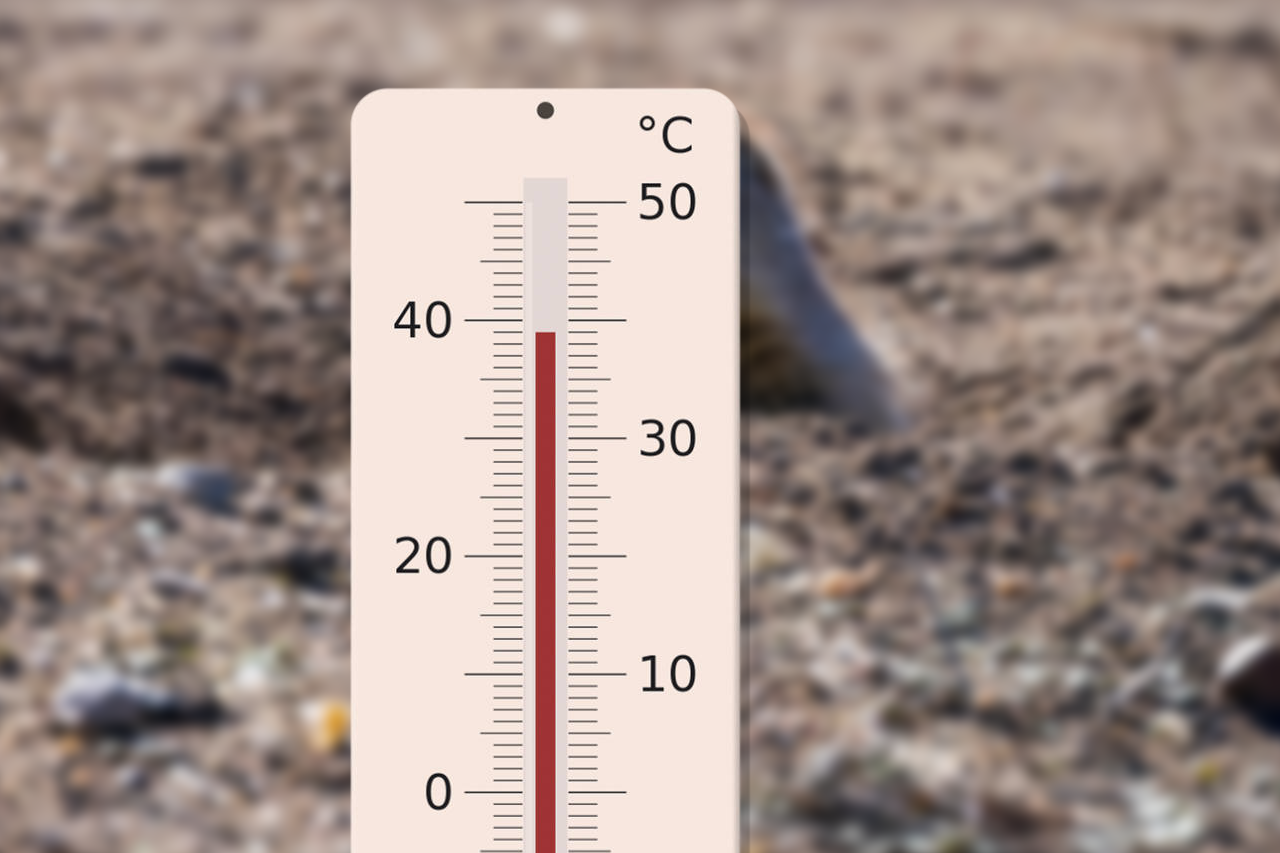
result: 39,°C
